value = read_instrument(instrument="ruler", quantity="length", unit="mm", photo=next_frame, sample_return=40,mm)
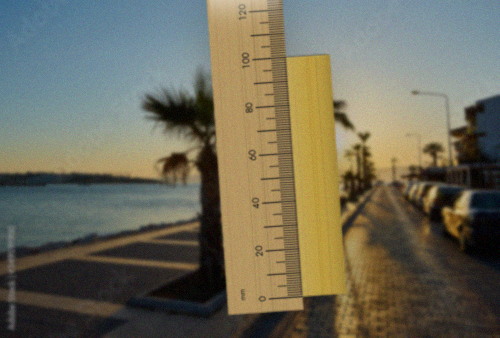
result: 100,mm
